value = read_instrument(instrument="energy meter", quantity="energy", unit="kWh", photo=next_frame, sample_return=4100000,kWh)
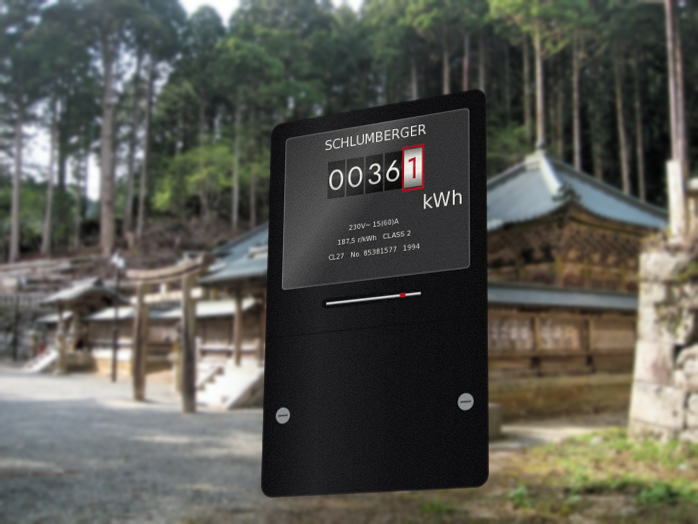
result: 36.1,kWh
